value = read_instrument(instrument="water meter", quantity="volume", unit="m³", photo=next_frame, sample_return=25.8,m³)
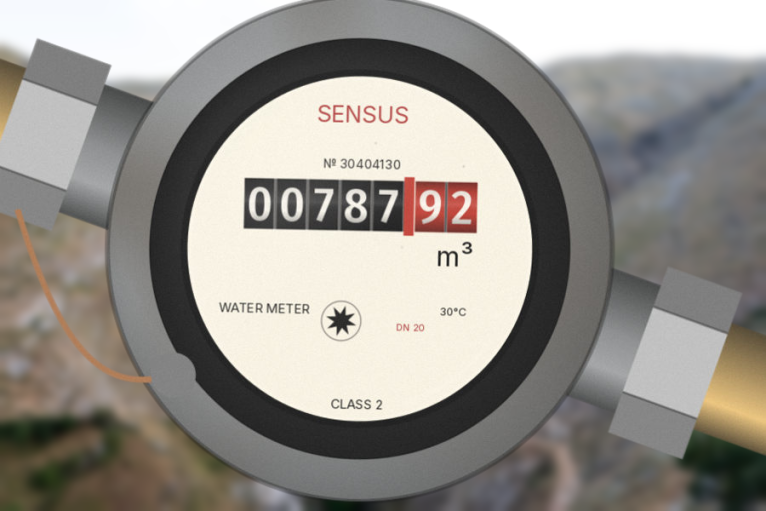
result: 787.92,m³
